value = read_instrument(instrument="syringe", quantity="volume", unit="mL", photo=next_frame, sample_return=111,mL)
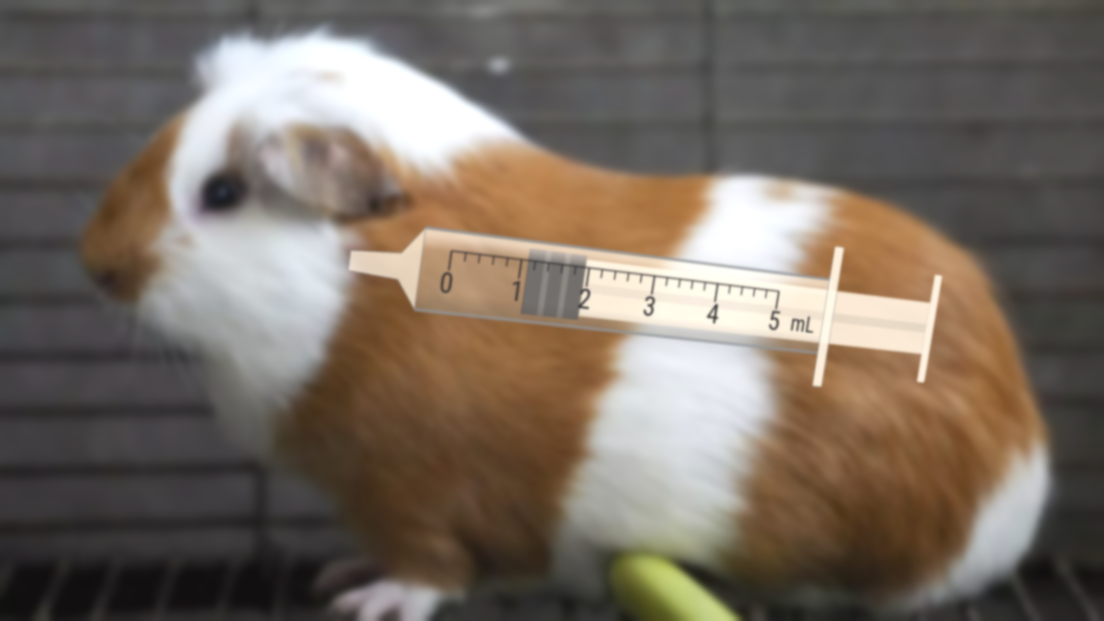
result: 1.1,mL
